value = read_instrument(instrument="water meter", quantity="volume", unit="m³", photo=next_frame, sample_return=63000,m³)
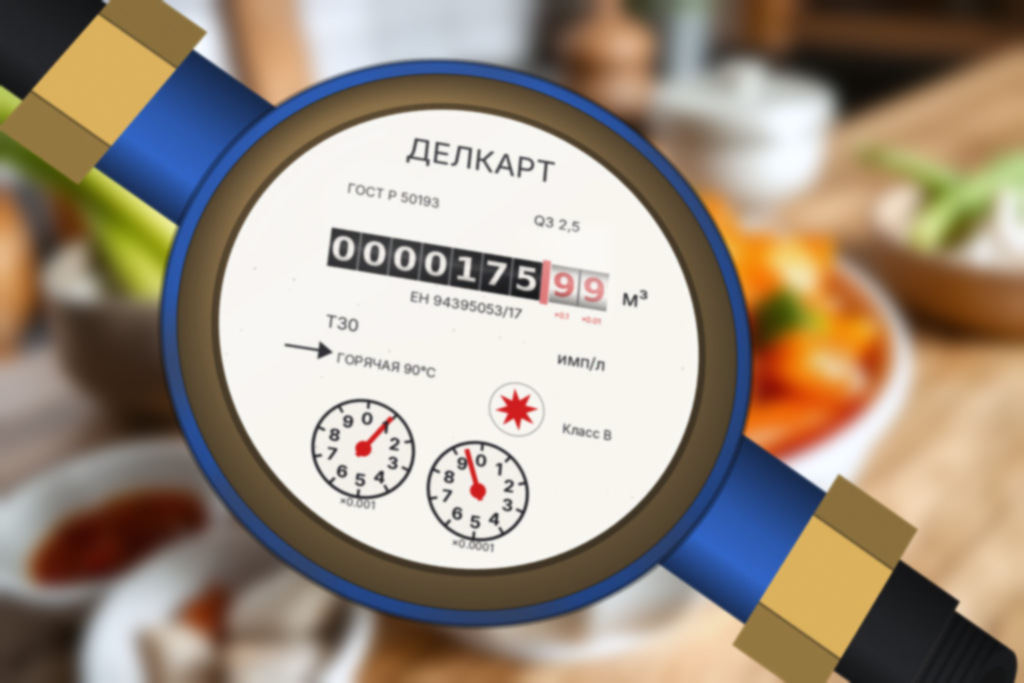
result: 175.9909,m³
